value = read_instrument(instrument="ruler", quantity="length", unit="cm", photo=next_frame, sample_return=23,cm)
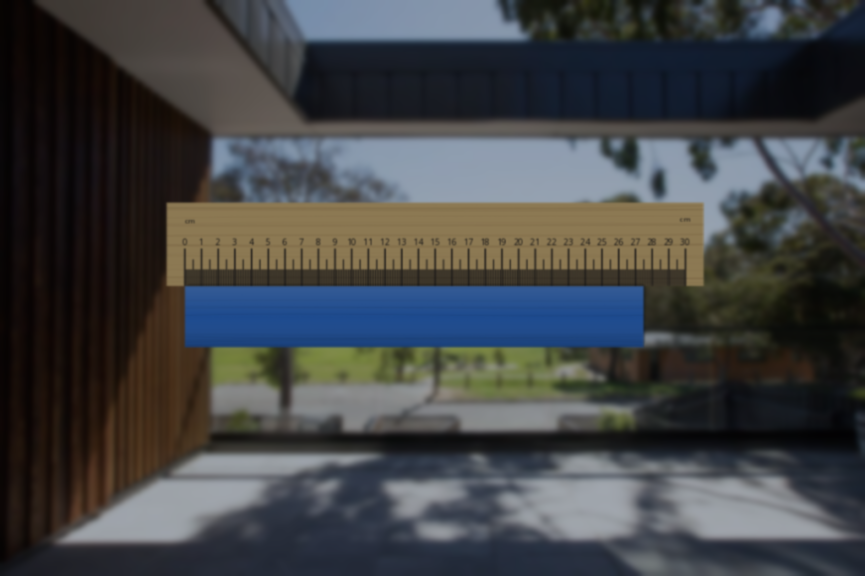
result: 27.5,cm
